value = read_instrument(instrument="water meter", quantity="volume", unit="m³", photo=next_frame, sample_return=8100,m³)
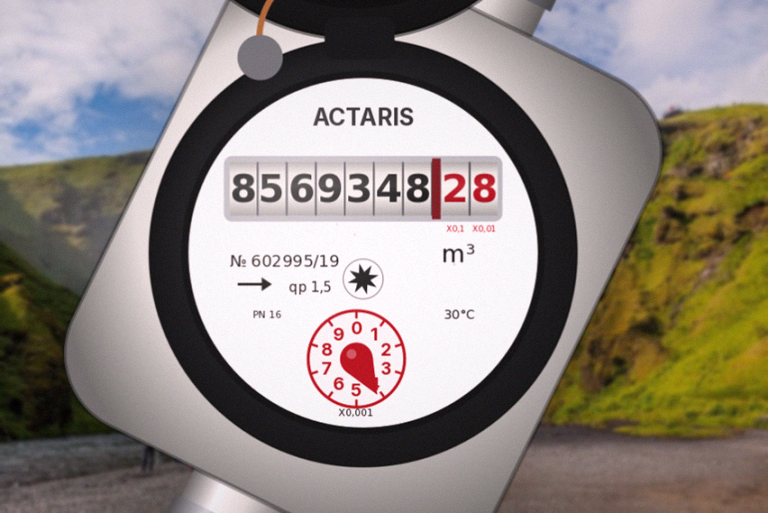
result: 8569348.284,m³
